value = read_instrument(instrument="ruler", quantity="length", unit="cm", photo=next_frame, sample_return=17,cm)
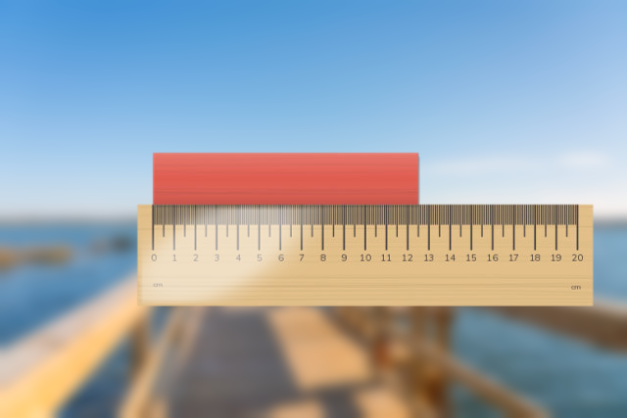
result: 12.5,cm
